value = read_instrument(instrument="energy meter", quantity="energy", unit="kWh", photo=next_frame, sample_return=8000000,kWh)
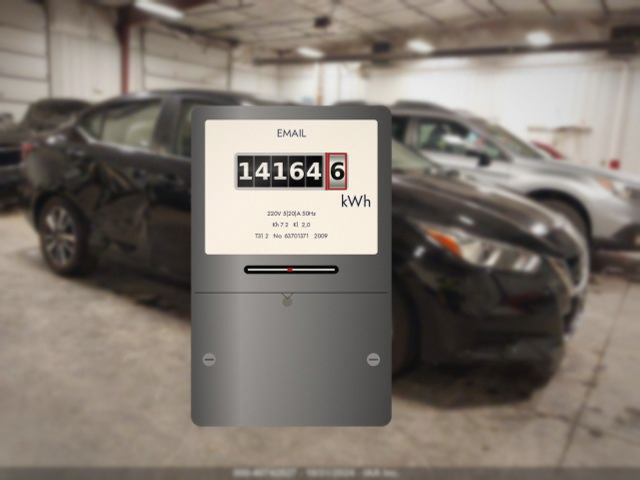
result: 14164.6,kWh
